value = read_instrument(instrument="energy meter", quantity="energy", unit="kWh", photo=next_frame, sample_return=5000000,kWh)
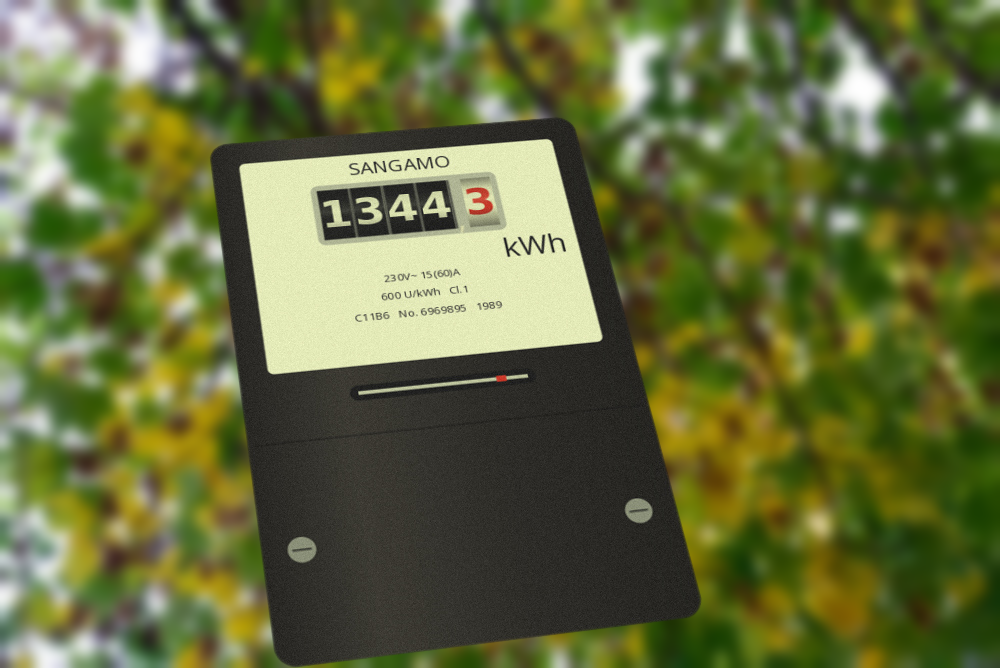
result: 1344.3,kWh
